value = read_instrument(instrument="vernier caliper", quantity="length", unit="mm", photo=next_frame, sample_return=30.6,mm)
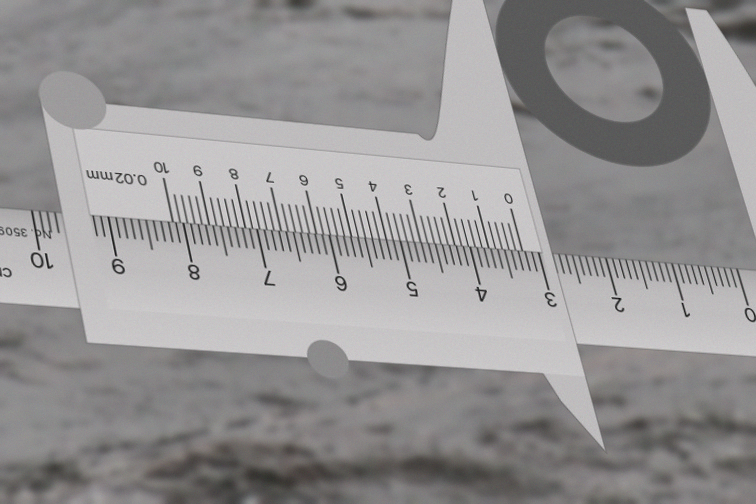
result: 32.4,mm
